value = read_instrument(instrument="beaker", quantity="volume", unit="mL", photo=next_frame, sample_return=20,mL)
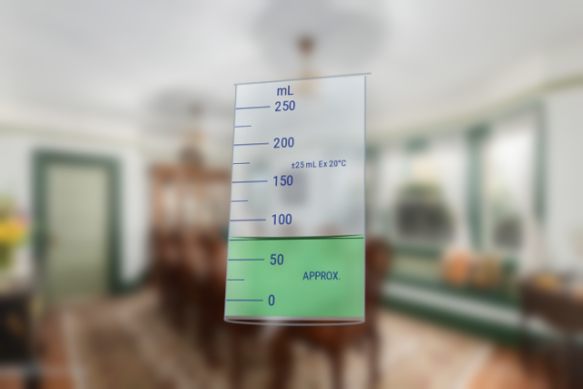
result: 75,mL
